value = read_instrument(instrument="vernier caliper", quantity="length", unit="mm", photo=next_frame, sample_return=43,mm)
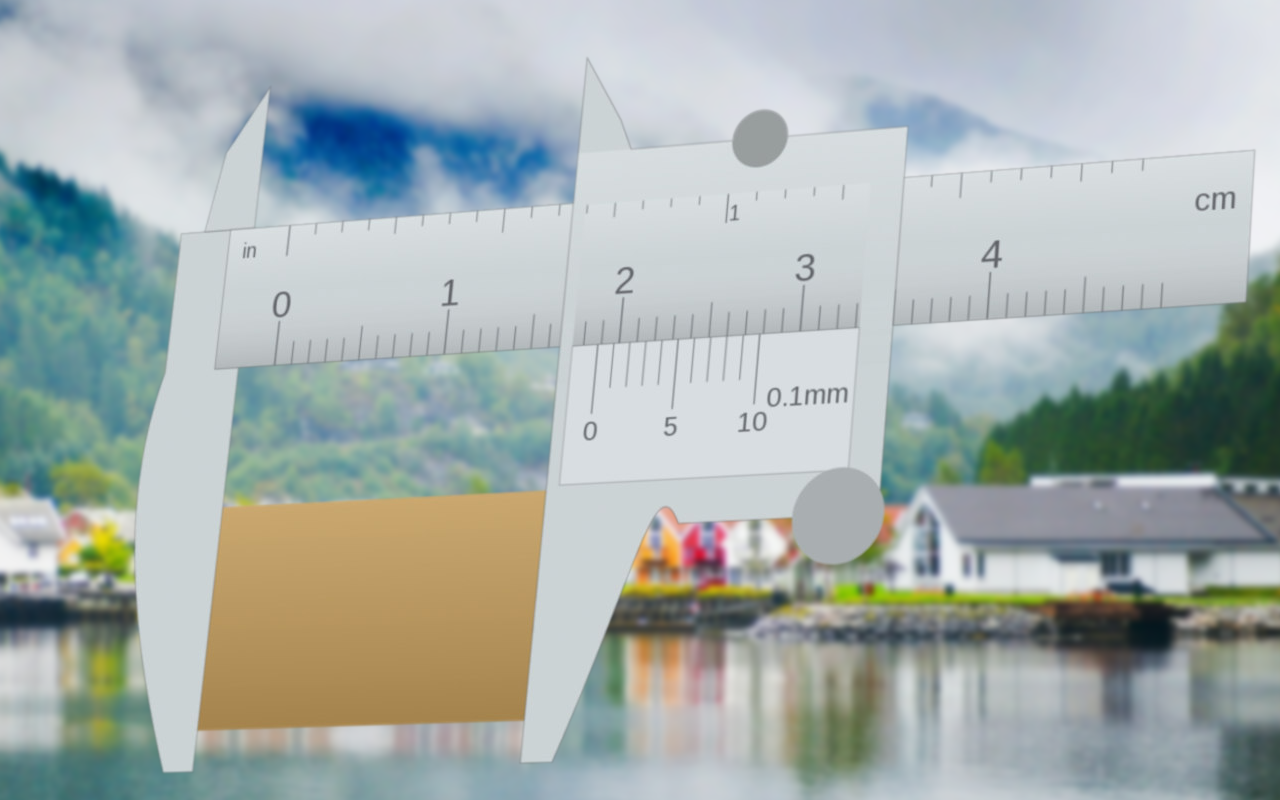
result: 18.8,mm
